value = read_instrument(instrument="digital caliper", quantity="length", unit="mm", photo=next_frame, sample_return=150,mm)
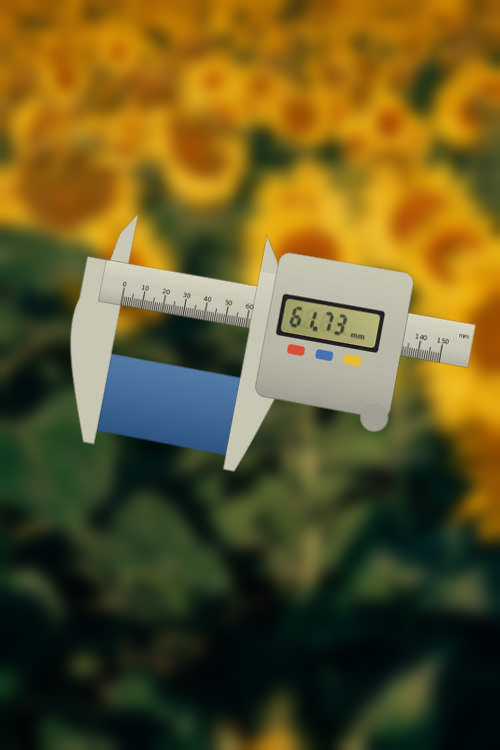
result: 61.73,mm
